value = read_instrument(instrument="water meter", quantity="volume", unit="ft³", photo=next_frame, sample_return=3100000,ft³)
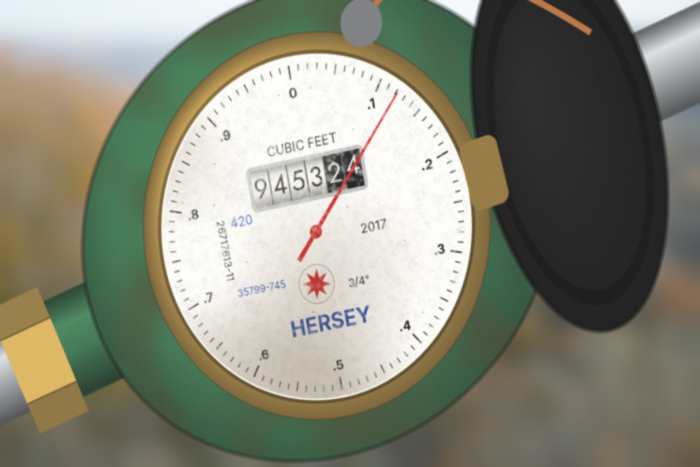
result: 945324.12,ft³
